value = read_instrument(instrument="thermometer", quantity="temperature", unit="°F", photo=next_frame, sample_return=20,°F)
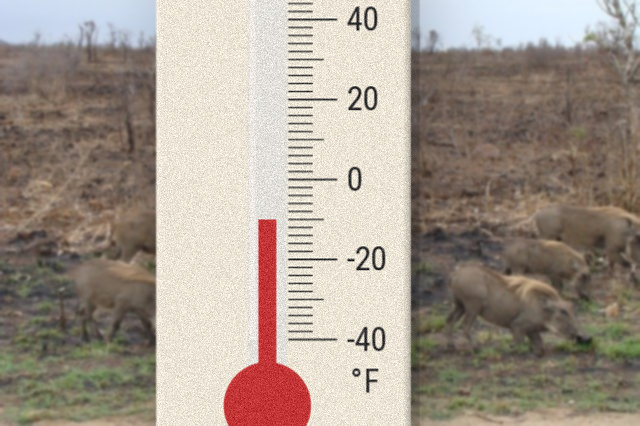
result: -10,°F
